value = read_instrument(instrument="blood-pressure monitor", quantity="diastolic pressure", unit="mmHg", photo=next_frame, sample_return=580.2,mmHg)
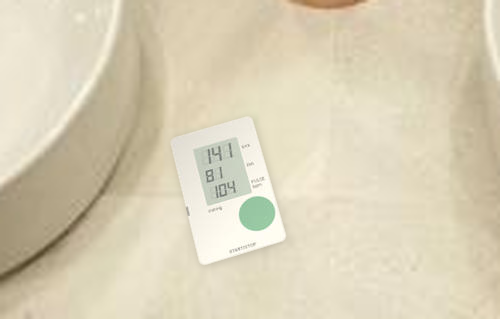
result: 81,mmHg
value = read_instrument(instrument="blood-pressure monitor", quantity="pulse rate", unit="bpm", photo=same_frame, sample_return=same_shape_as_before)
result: 104,bpm
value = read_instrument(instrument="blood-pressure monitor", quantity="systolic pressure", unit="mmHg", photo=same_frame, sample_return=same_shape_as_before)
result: 141,mmHg
